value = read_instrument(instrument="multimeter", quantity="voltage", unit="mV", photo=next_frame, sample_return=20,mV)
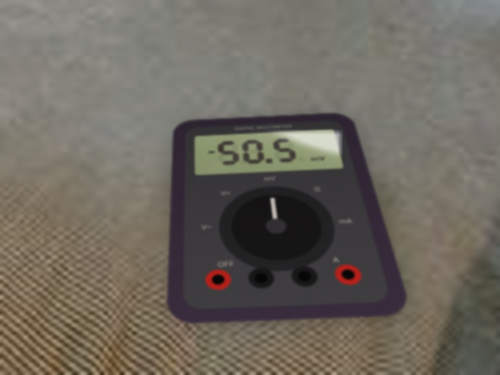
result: -50.5,mV
